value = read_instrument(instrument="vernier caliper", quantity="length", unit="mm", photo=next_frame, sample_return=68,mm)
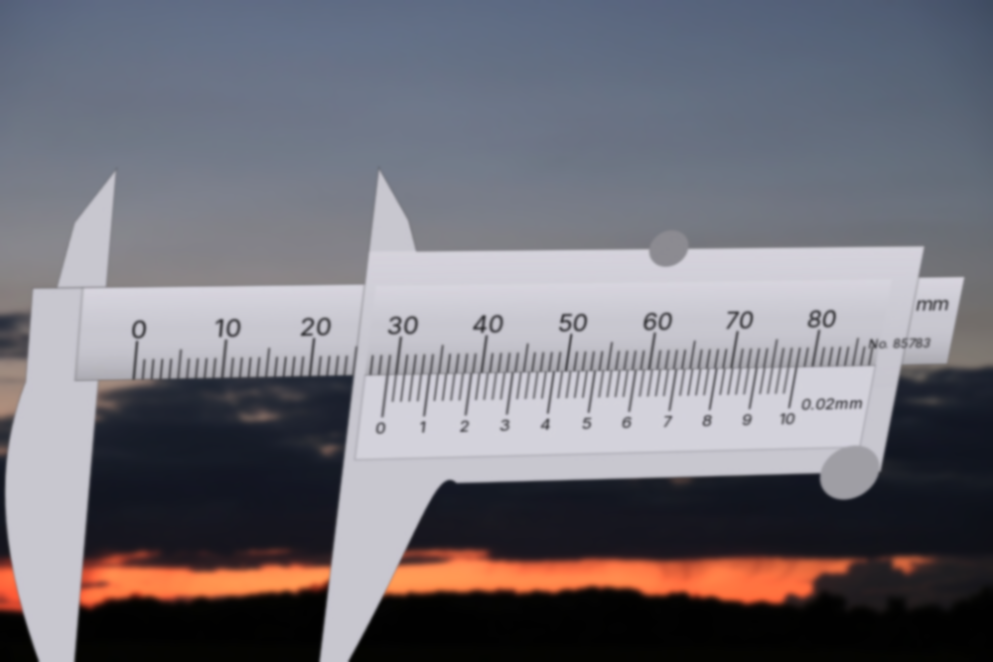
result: 29.0,mm
